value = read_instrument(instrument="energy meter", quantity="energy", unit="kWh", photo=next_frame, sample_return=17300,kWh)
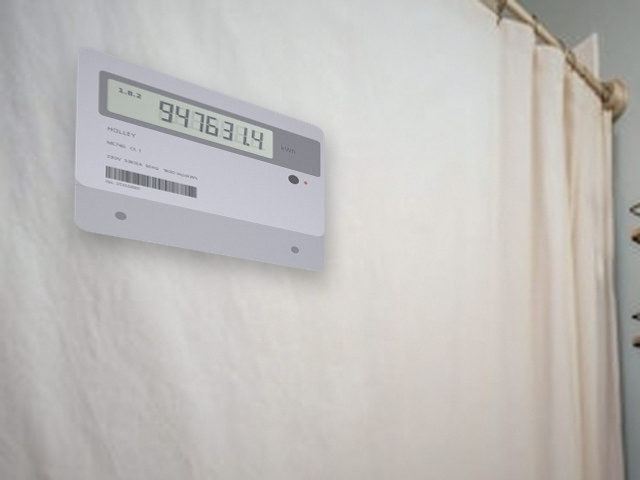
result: 947631.4,kWh
